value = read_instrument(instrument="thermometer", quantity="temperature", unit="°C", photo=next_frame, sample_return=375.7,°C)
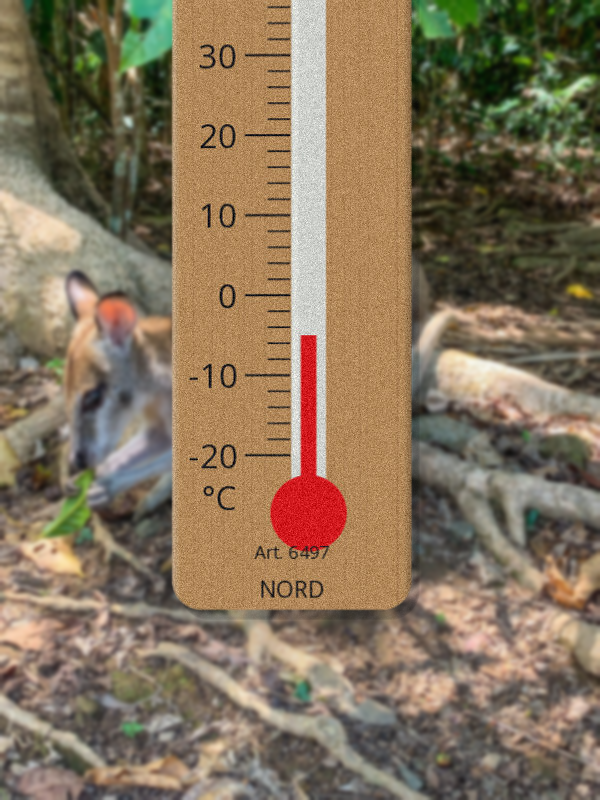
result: -5,°C
